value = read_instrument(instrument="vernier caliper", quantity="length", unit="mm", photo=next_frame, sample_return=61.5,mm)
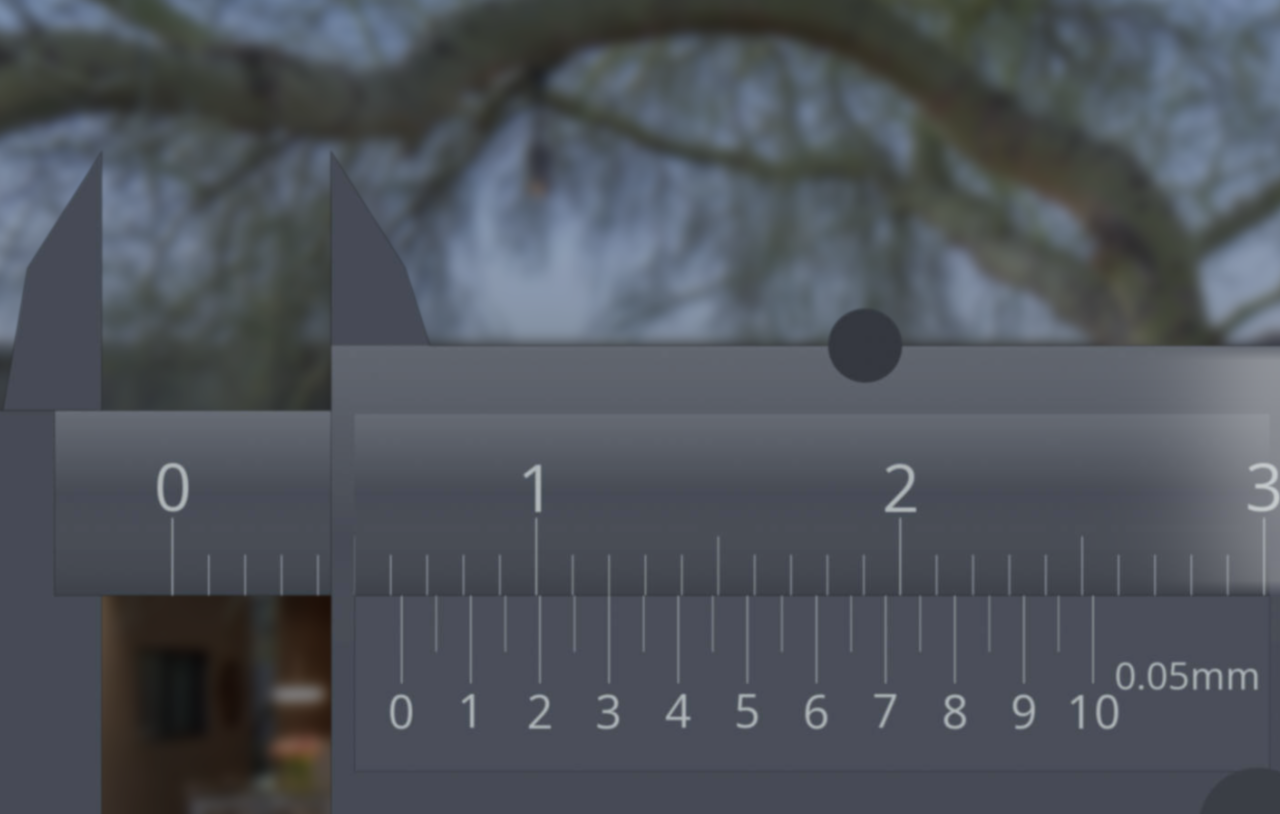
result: 6.30,mm
